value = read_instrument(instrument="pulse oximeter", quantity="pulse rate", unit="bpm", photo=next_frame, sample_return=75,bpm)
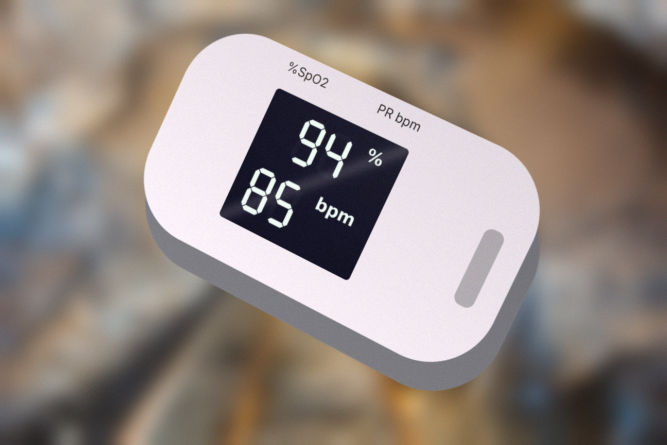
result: 85,bpm
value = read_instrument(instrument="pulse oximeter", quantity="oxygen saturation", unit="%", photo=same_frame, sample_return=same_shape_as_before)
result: 94,%
